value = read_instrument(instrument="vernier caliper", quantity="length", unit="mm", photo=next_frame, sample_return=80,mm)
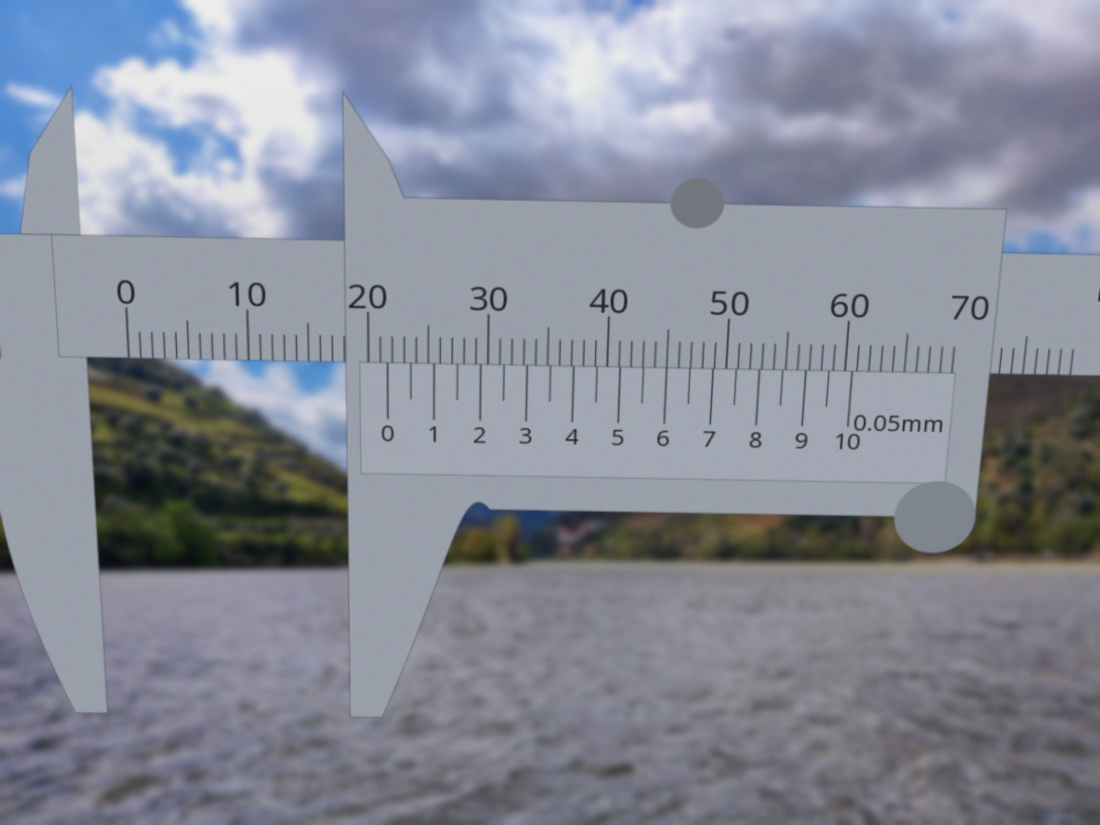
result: 21.6,mm
